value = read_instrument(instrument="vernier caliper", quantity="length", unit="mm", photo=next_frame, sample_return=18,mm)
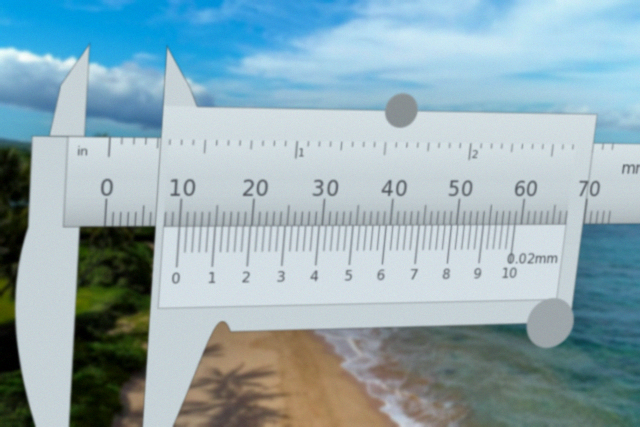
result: 10.0,mm
